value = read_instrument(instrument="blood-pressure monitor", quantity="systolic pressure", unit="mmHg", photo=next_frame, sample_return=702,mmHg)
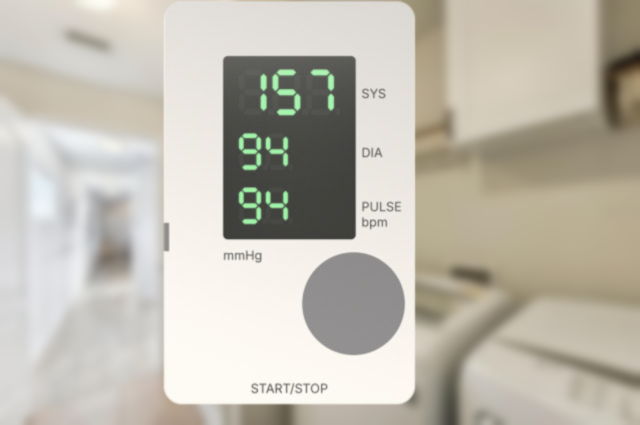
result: 157,mmHg
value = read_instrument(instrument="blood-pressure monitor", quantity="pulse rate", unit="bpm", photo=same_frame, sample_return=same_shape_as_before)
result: 94,bpm
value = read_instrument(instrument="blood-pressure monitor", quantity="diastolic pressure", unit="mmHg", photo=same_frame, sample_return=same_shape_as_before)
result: 94,mmHg
